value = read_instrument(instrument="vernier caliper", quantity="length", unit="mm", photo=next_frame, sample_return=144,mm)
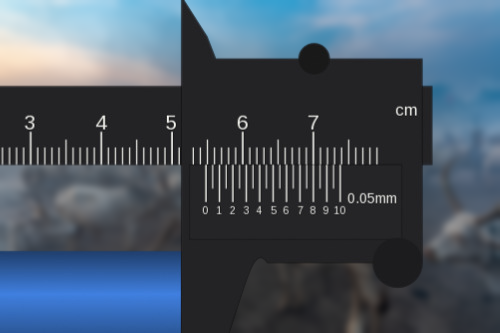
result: 54.8,mm
